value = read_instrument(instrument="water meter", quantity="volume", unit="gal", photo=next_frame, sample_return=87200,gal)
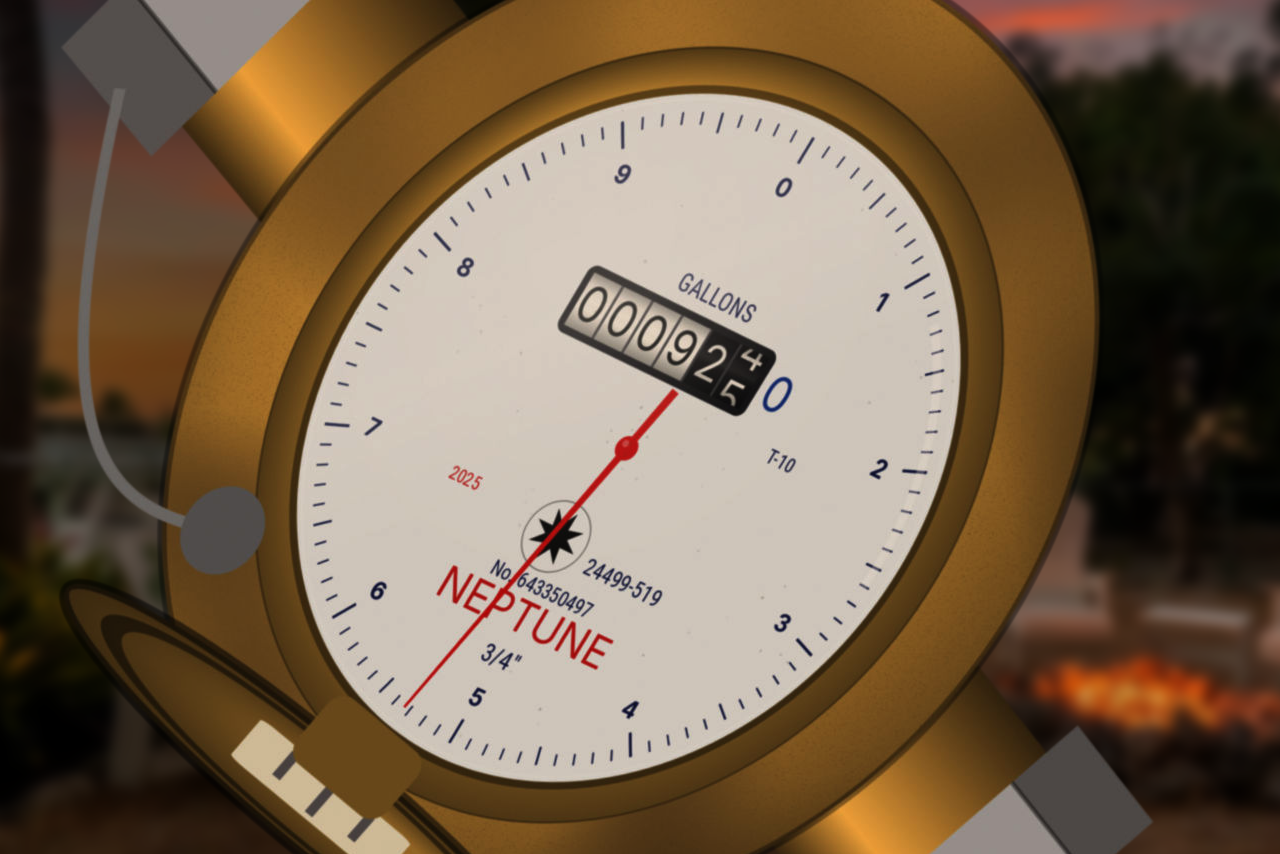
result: 9245.3,gal
